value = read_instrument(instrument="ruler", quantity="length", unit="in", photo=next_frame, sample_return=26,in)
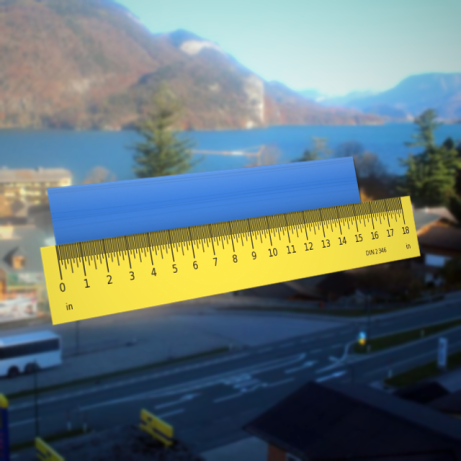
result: 15.5,in
